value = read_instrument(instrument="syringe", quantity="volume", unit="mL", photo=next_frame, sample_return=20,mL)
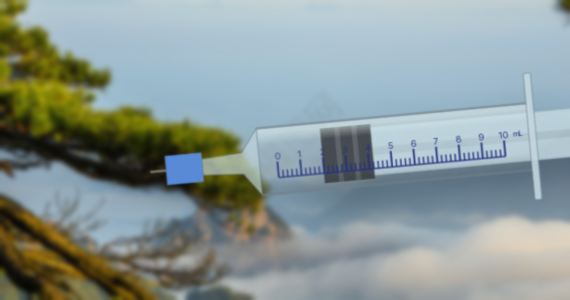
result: 2,mL
